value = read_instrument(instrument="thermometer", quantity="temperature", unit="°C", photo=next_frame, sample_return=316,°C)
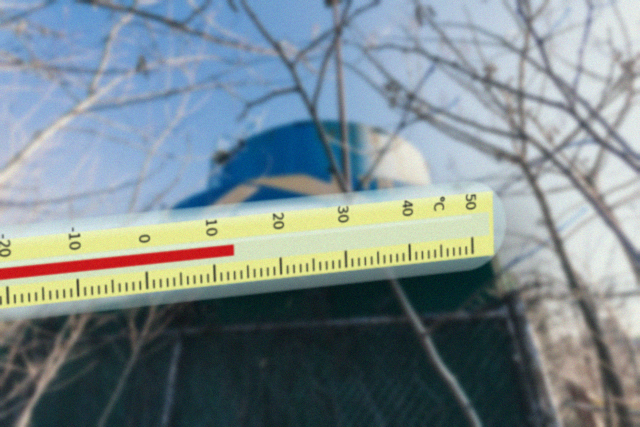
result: 13,°C
